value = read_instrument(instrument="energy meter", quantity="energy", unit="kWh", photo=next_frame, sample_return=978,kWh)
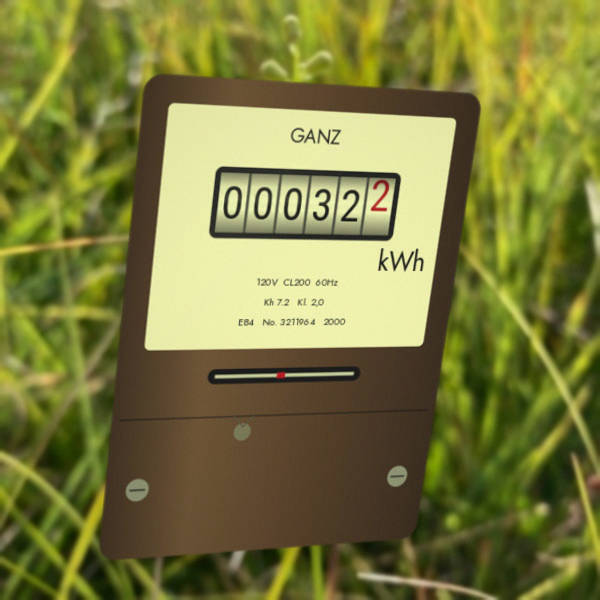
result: 32.2,kWh
